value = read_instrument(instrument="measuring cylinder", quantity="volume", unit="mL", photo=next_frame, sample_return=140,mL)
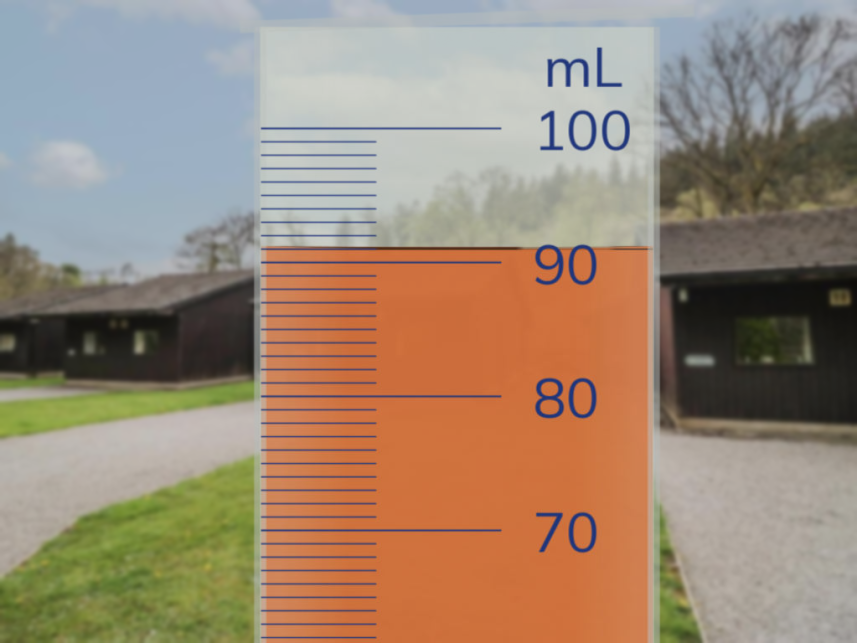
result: 91,mL
